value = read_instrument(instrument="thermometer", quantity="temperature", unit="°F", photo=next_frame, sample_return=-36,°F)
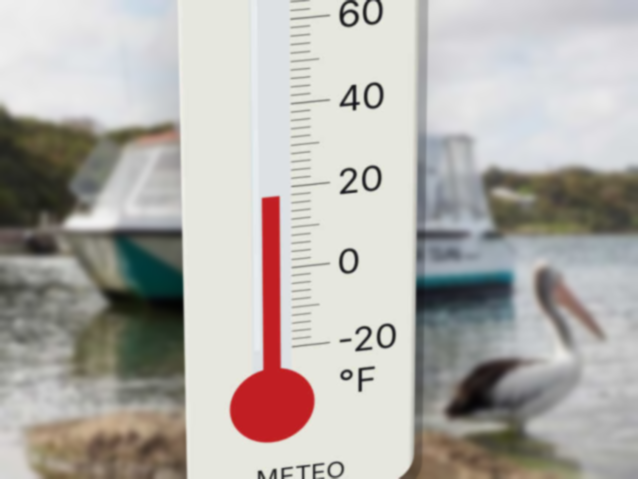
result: 18,°F
